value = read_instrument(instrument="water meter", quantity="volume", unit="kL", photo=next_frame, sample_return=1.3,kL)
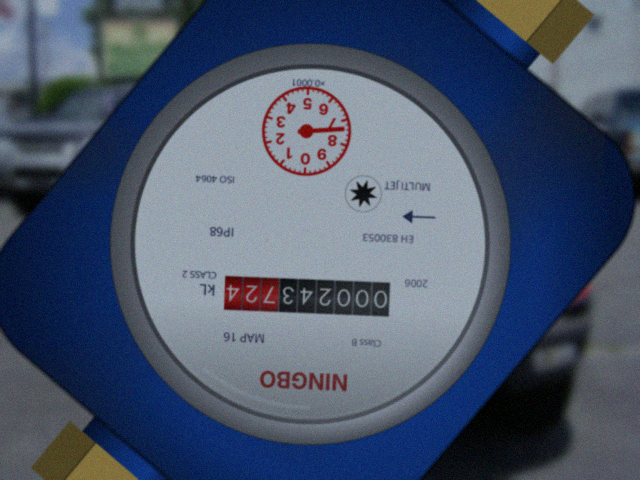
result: 243.7247,kL
